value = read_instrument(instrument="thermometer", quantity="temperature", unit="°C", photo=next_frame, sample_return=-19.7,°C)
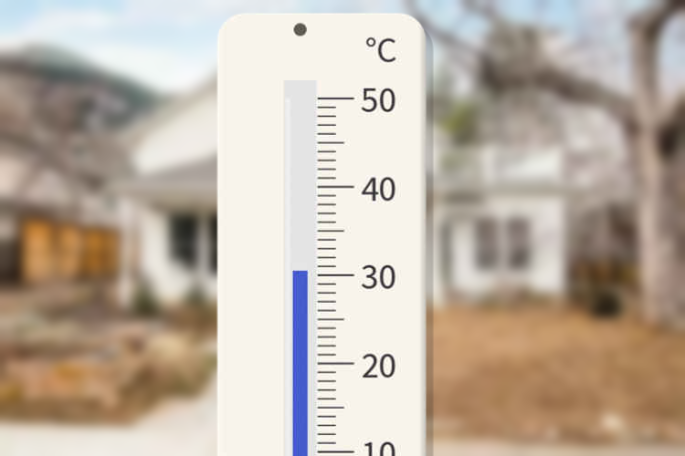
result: 30.5,°C
